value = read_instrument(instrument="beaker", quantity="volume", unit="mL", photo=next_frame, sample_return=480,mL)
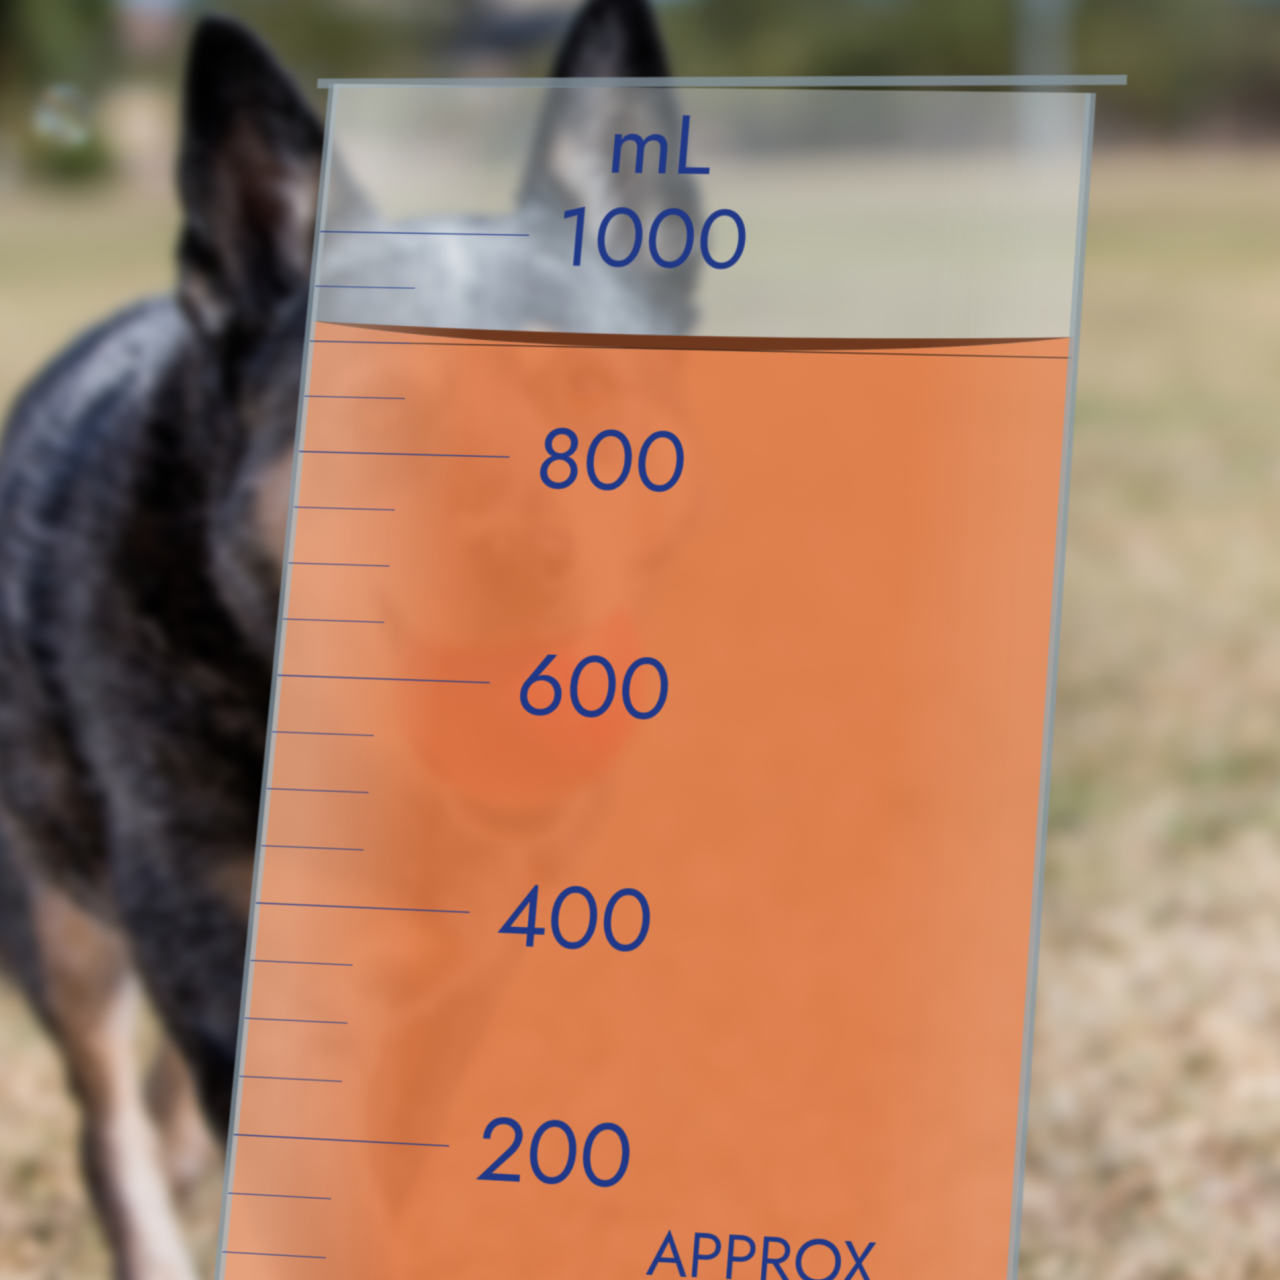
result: 900,mL
